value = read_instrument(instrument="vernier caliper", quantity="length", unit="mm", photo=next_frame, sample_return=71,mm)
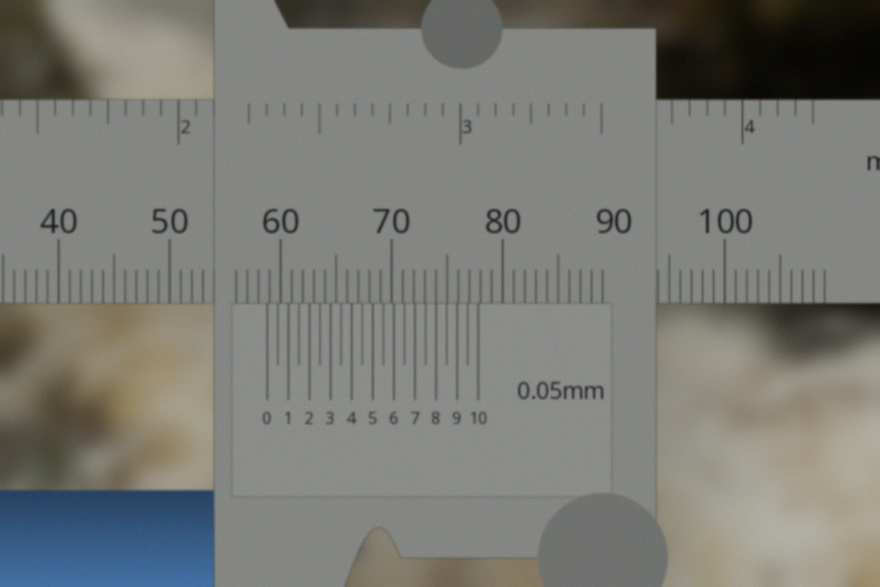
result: 58.8,mm
